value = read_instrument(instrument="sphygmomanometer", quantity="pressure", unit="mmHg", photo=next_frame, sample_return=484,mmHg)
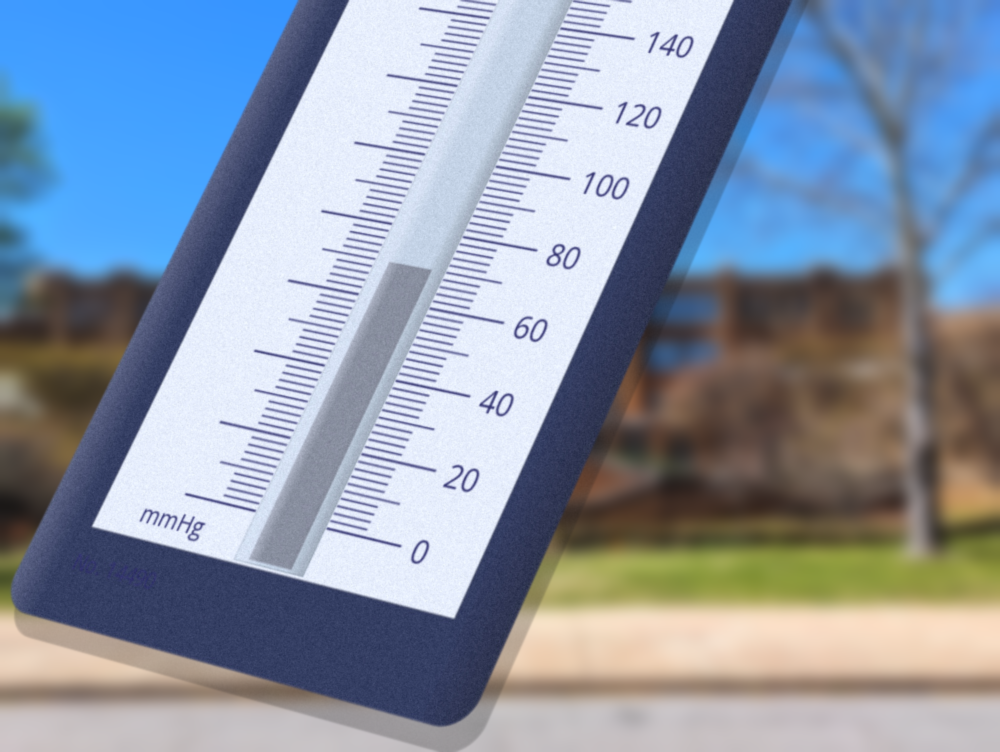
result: 70,mmHg
